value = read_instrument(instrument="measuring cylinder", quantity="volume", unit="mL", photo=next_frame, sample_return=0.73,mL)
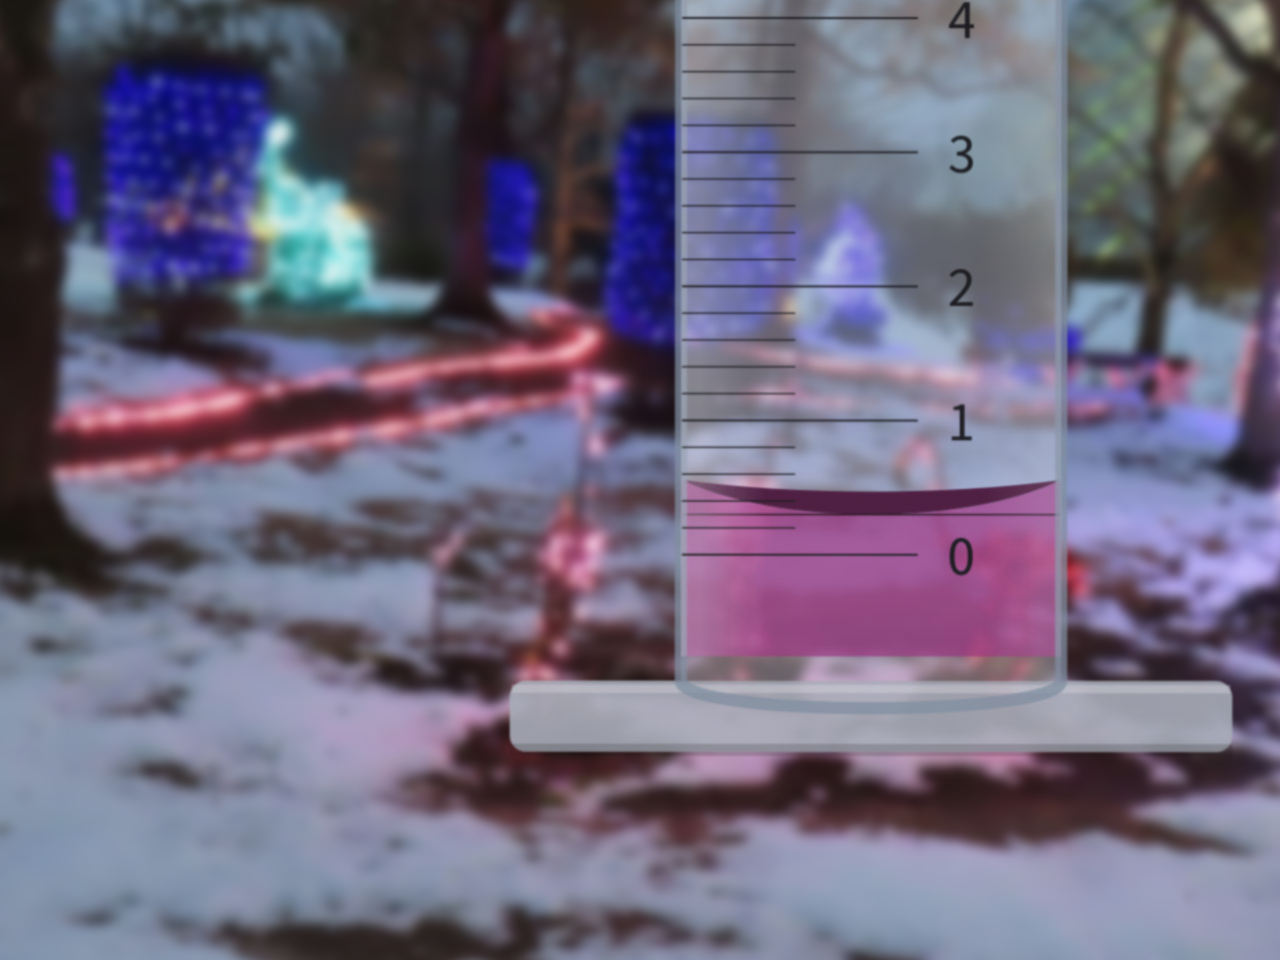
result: 0.3,mL
